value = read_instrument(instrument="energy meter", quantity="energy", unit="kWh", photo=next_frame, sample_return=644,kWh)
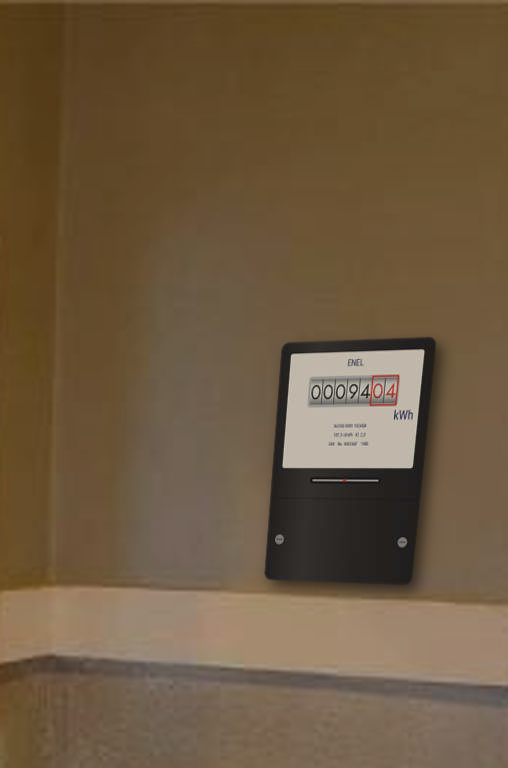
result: 94.04,kWh
